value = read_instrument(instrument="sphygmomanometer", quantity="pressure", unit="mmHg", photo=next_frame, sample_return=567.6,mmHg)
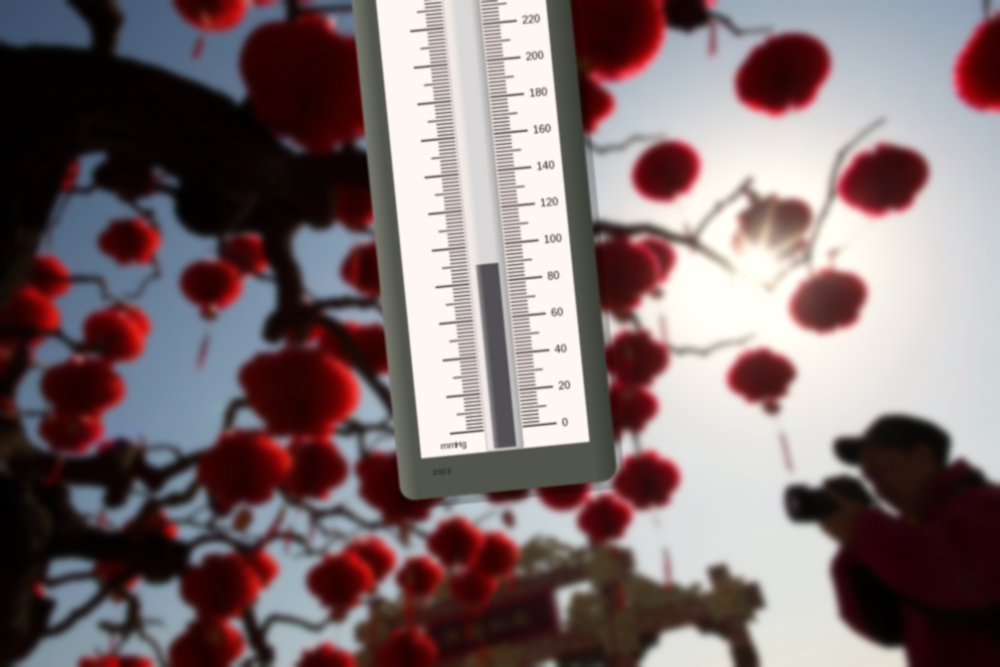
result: 90,mmHg
